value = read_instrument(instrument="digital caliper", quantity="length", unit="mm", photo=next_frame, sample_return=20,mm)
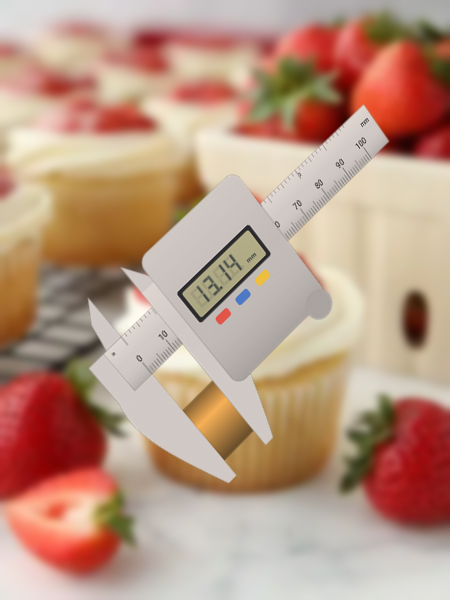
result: 13.14,mm
